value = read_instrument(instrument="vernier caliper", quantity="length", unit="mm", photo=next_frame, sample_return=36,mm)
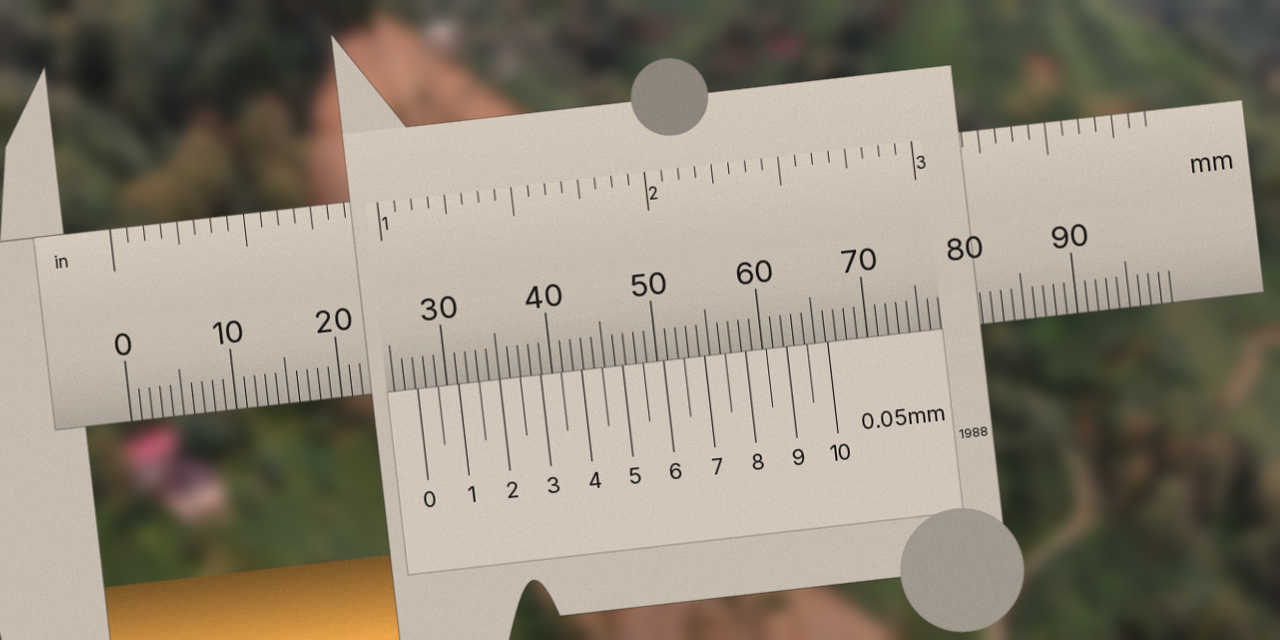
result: 27.2,mm
